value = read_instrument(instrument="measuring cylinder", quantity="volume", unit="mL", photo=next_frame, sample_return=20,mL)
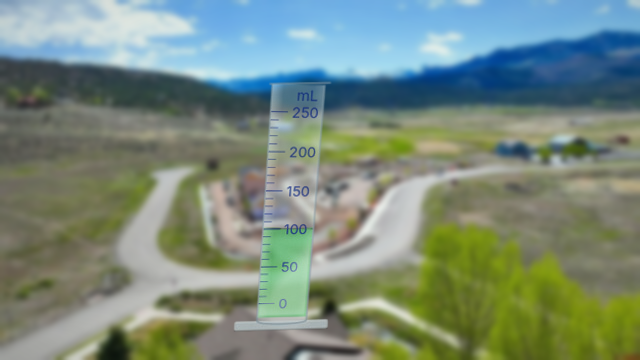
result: 100,mL
